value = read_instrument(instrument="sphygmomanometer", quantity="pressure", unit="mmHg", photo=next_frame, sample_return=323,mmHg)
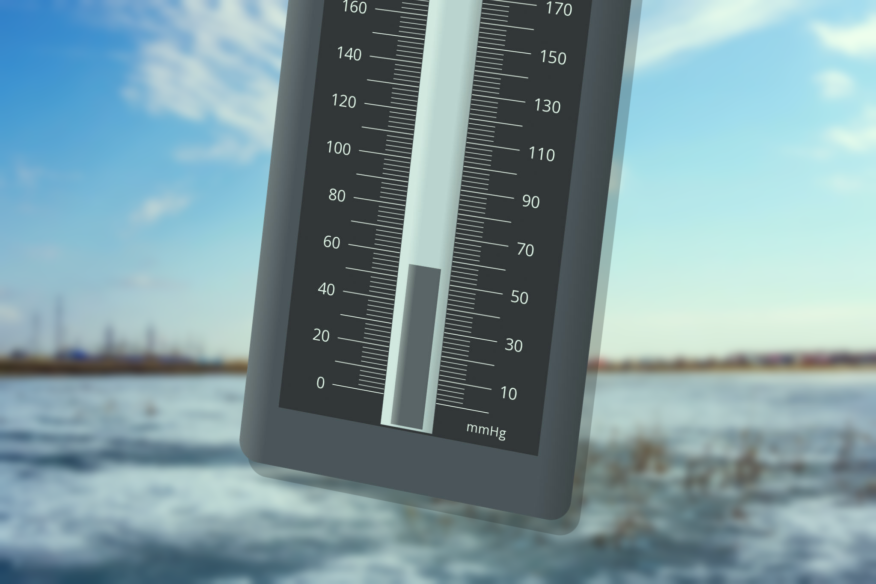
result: 56,mmHg
